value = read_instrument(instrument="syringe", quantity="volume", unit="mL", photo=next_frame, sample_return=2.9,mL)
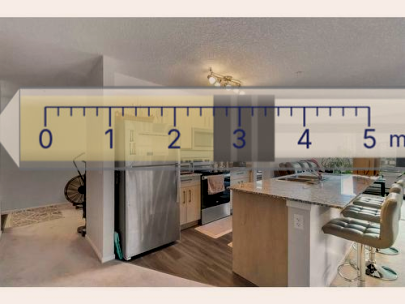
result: 2.6,mL
